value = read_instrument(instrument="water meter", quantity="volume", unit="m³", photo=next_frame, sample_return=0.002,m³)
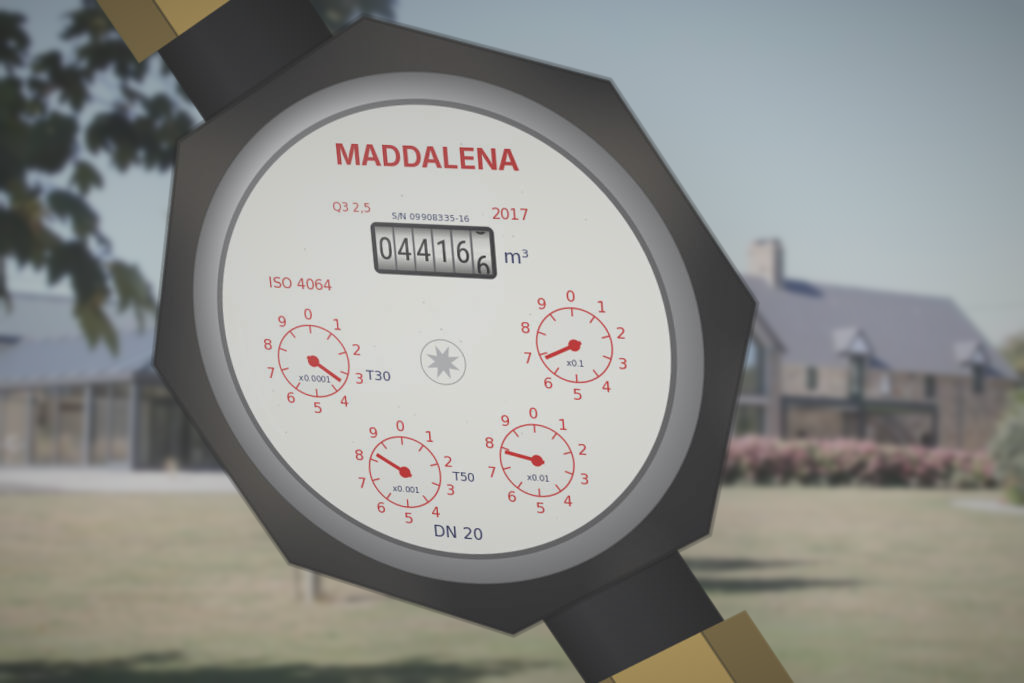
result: 44165.6783,m³
